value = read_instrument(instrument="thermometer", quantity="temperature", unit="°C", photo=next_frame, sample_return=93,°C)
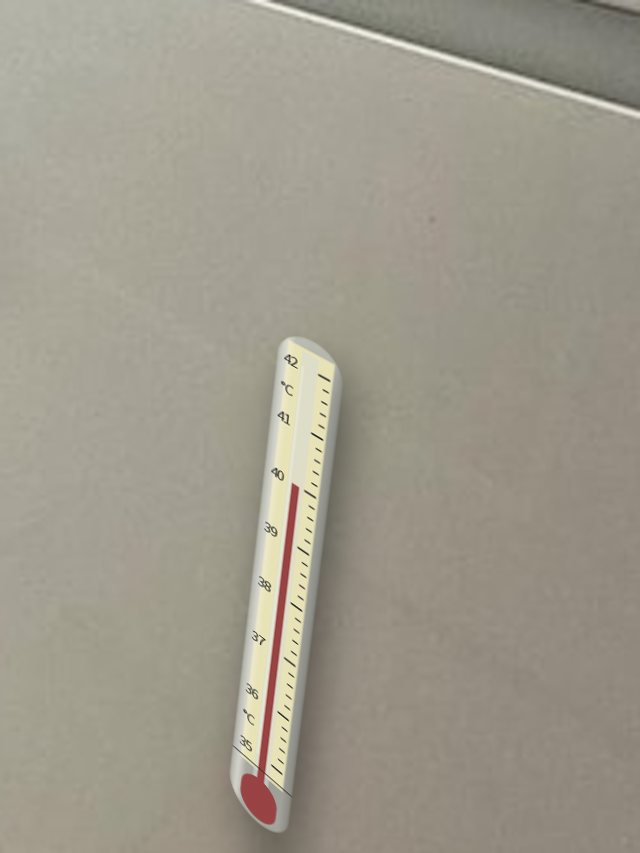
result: 40,°C
